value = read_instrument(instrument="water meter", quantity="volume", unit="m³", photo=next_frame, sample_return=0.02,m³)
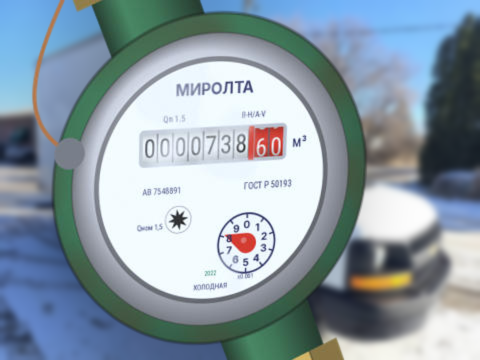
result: 738.598,m³
